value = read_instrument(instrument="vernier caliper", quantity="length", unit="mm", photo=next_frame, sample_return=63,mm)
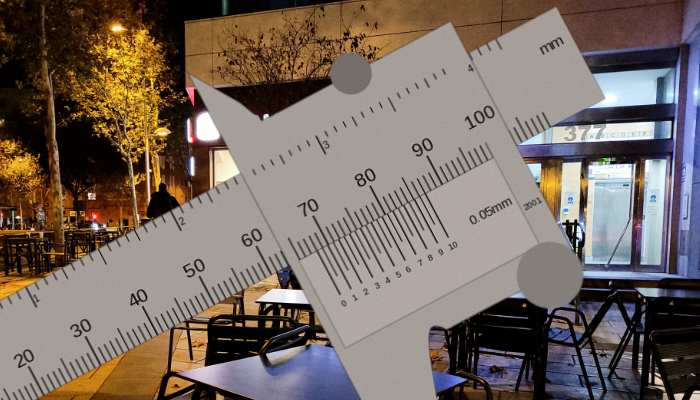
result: 68.0,mm
